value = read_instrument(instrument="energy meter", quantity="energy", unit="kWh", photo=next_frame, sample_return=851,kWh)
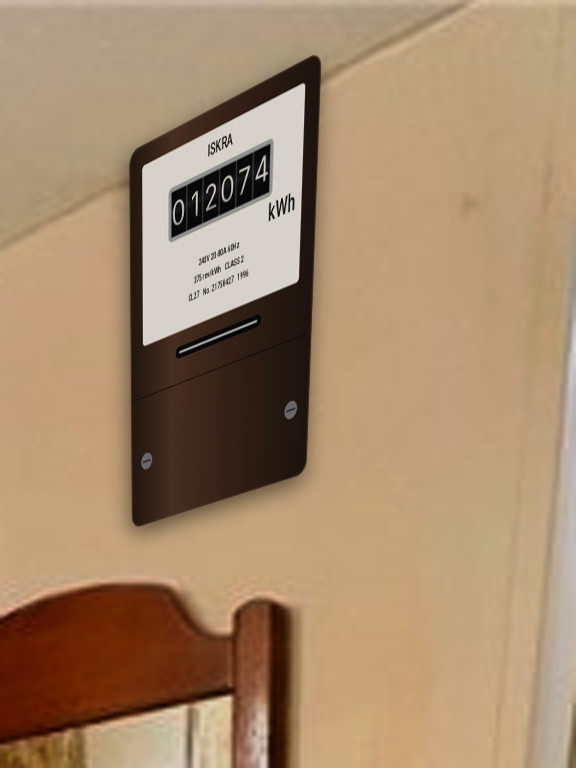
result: 12074,kWh
